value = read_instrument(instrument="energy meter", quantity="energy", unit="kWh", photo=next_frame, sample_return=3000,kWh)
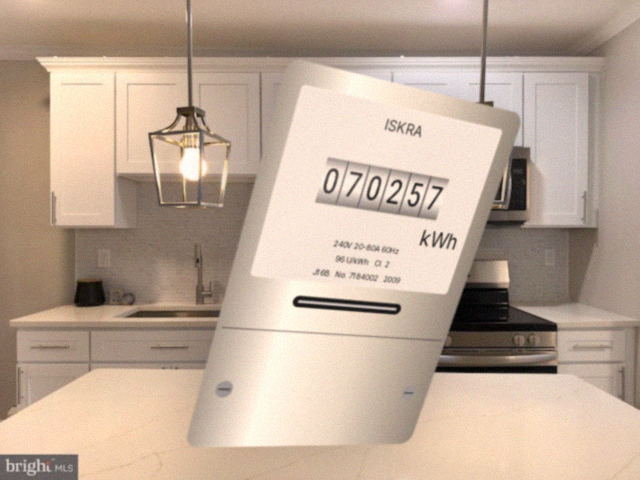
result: 70257,kWh
